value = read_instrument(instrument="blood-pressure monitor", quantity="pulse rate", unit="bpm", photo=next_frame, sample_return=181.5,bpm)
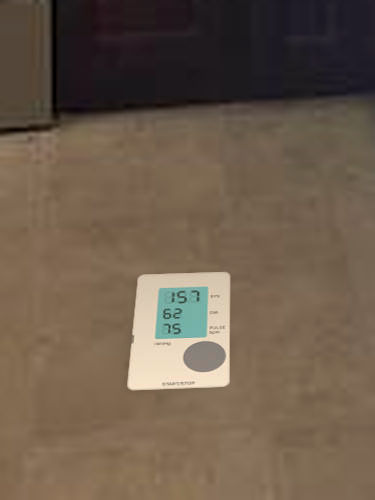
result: 75,bpm
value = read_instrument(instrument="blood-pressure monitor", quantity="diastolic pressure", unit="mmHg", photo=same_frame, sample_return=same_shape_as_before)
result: 62,mmHg
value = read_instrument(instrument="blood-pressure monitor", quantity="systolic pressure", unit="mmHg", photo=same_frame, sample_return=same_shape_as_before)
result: 157,mmHg
